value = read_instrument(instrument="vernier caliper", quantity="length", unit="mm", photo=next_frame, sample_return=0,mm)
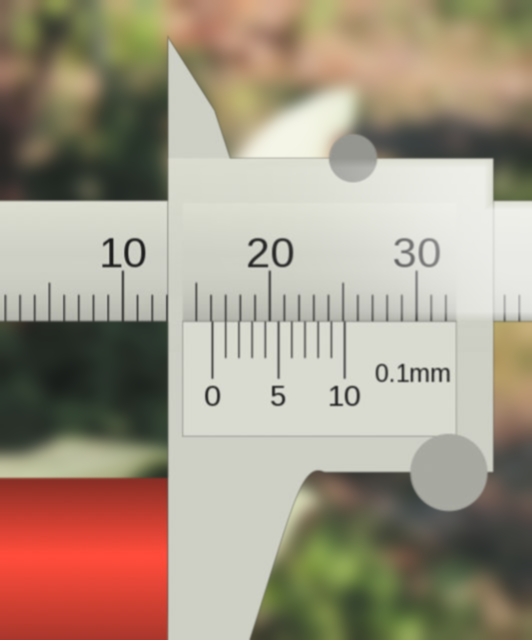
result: 16.1,mm
